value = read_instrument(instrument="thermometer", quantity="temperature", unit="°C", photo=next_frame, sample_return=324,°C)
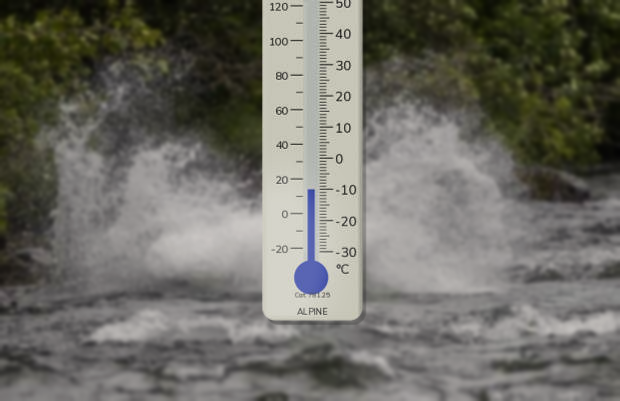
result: -10,°C
